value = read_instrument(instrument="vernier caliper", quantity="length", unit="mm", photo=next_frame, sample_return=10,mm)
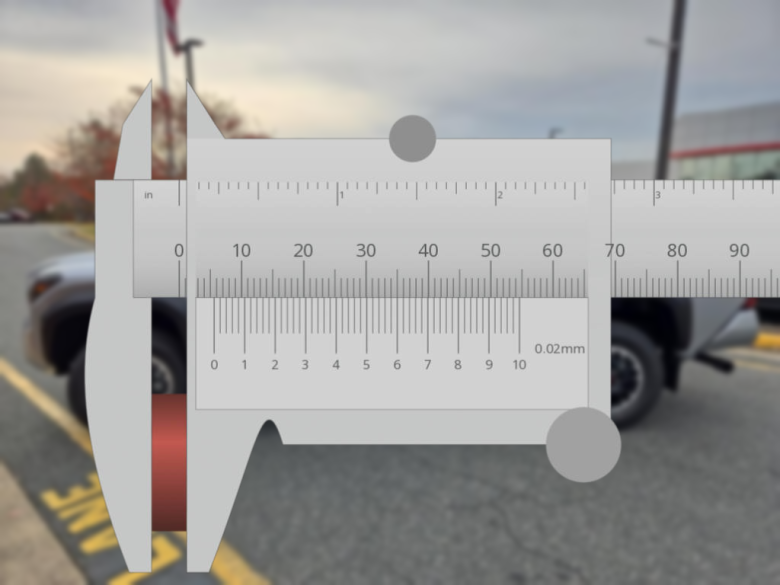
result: 5.6,mm
